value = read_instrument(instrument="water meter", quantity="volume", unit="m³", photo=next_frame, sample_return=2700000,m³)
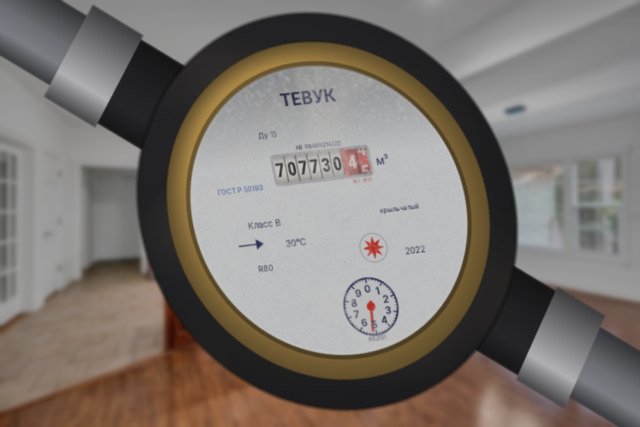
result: 707730.445,m³
